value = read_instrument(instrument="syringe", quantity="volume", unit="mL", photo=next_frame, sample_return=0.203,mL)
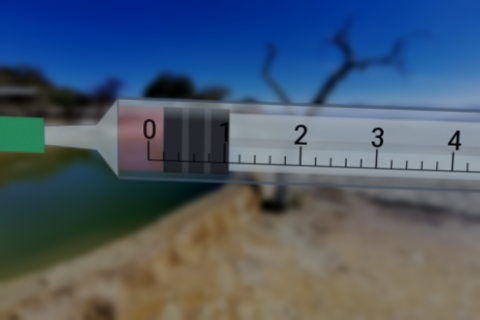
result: 0.2,mL
